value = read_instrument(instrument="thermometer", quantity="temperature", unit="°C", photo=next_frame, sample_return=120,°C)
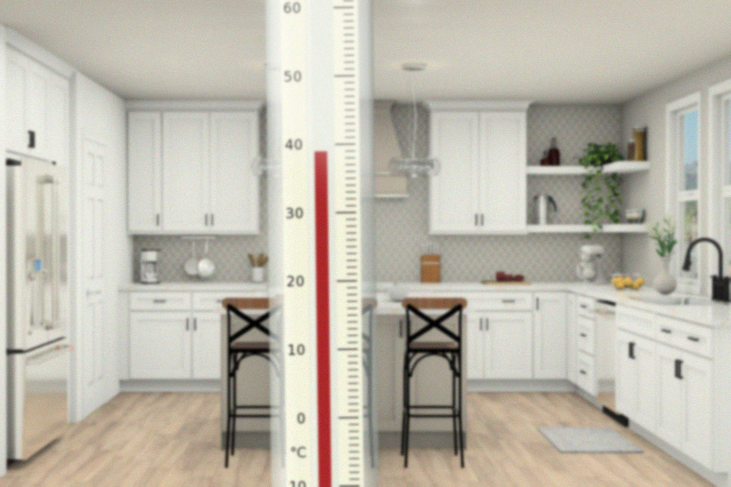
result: 39,°C
